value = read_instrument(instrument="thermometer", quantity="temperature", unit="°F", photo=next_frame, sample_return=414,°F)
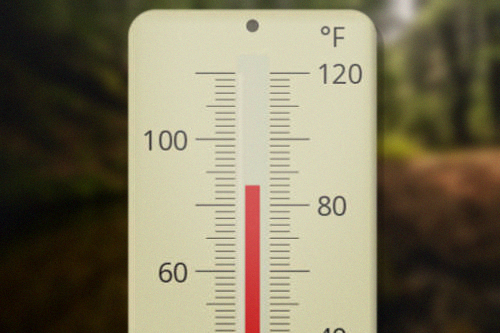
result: 86,°F
